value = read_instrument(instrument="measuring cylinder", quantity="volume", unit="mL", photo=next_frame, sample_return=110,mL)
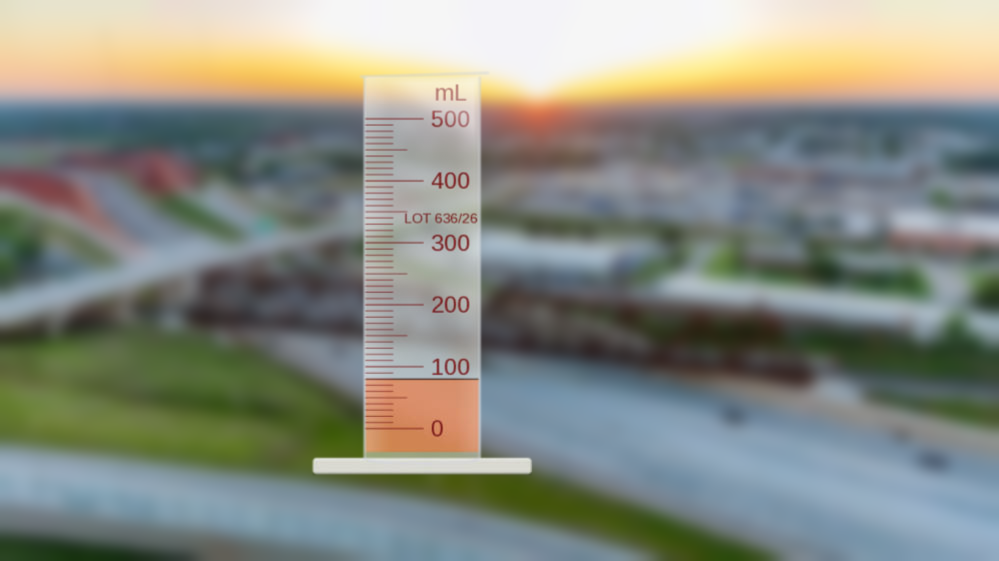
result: 80,mL
